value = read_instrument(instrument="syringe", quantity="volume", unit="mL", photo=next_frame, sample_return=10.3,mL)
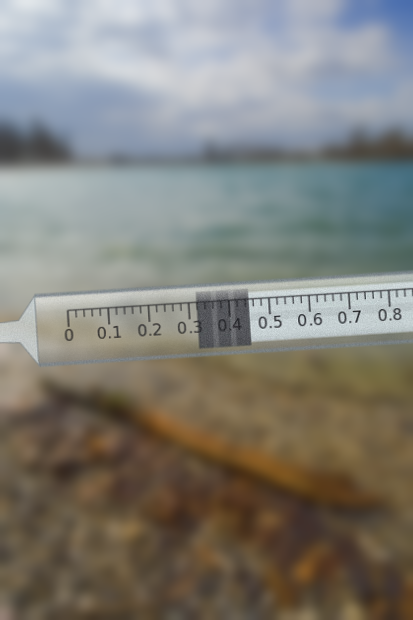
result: 0.32,mL
